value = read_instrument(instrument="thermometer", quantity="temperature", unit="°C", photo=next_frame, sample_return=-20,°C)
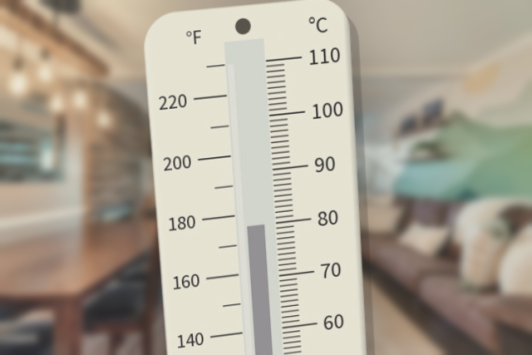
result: 80,°C
